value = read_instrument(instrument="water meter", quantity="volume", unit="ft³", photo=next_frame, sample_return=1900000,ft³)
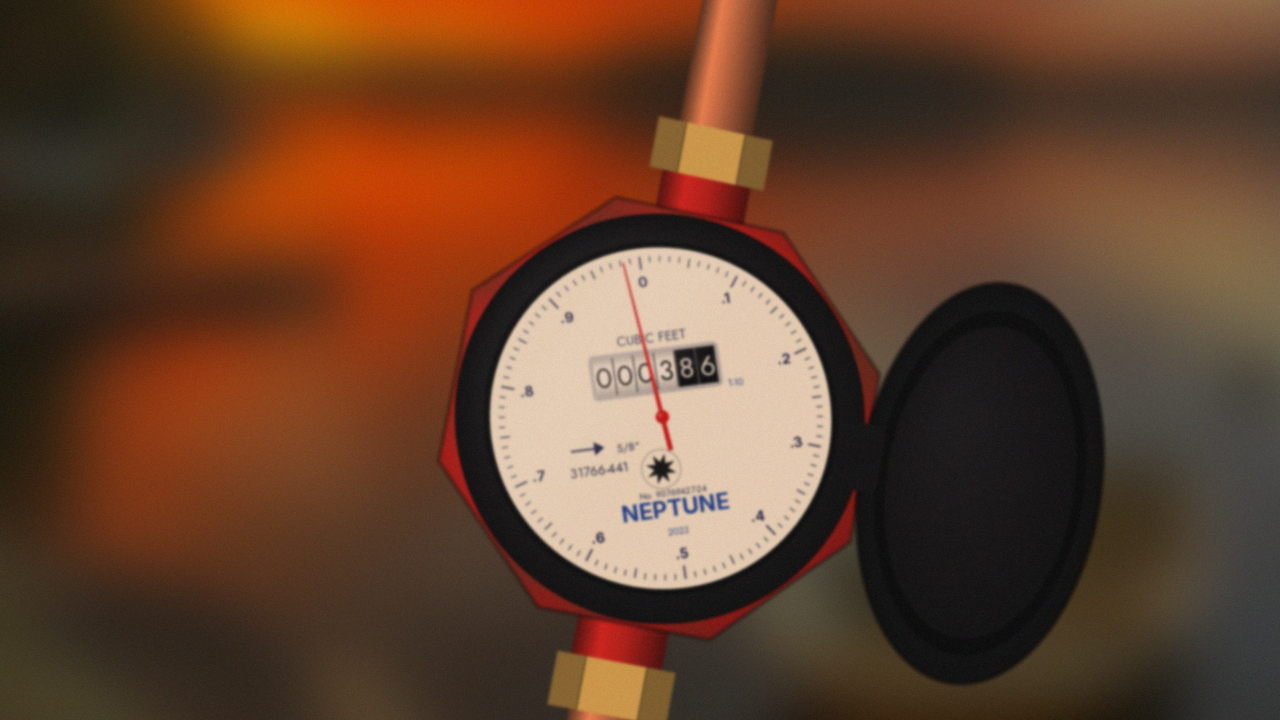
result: 385.98,ft³
